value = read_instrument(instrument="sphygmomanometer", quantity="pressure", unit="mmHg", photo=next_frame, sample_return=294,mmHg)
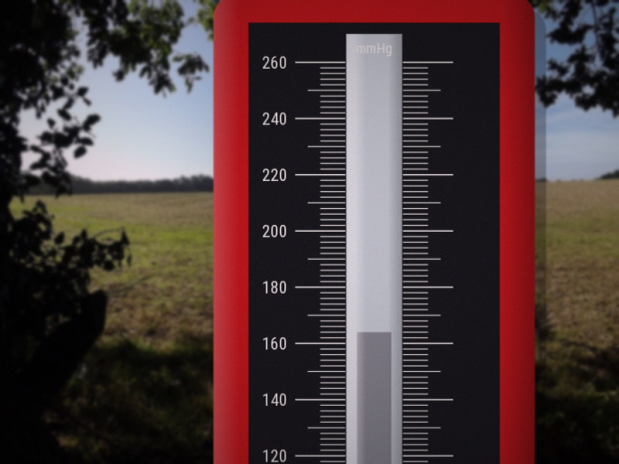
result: 164,mmHg
